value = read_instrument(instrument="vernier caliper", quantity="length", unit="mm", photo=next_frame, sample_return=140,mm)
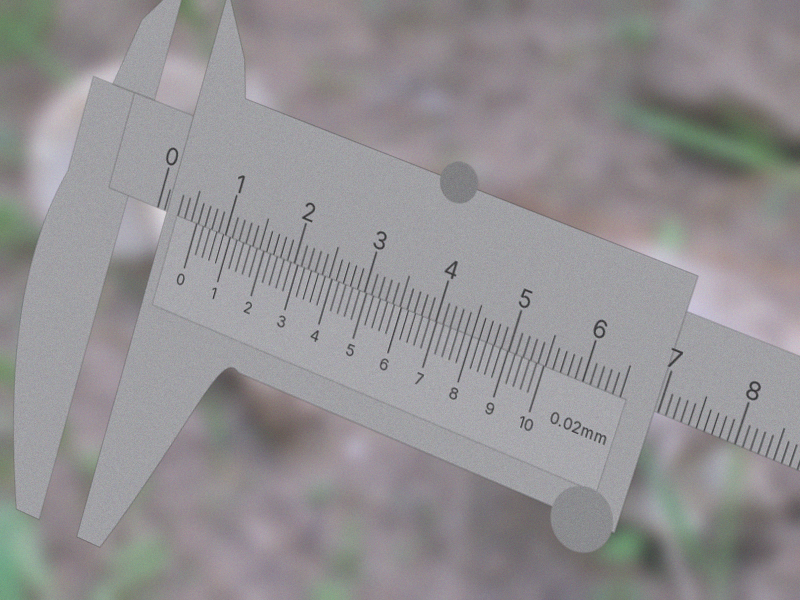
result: 5.8,mm
